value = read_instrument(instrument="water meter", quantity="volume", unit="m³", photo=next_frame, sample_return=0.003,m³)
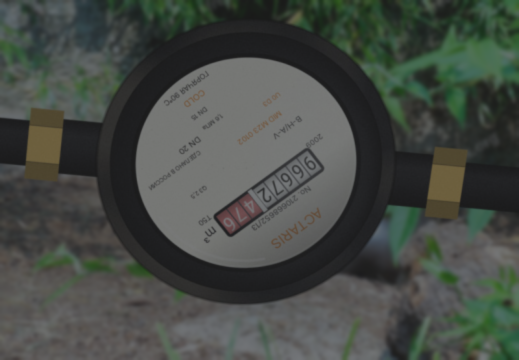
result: 96672.476,m³
